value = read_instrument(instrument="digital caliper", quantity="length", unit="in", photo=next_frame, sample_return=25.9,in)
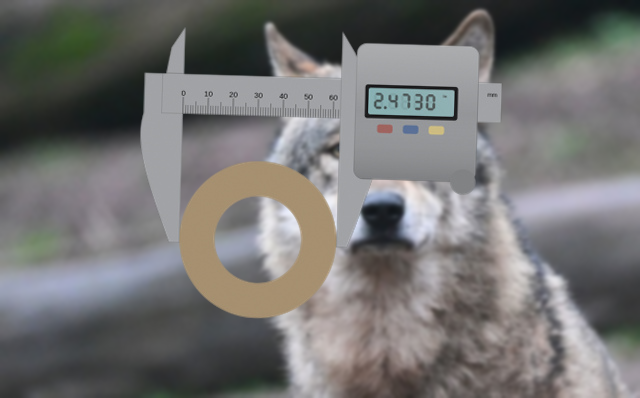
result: 2.4730,in
